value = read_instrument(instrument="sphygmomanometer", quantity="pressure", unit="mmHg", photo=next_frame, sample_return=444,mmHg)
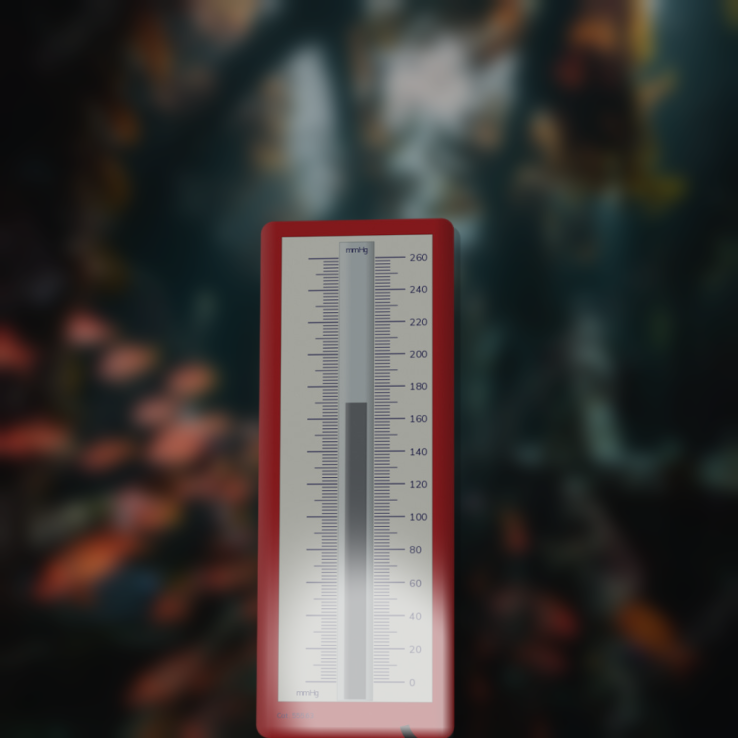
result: 170,mmHg
